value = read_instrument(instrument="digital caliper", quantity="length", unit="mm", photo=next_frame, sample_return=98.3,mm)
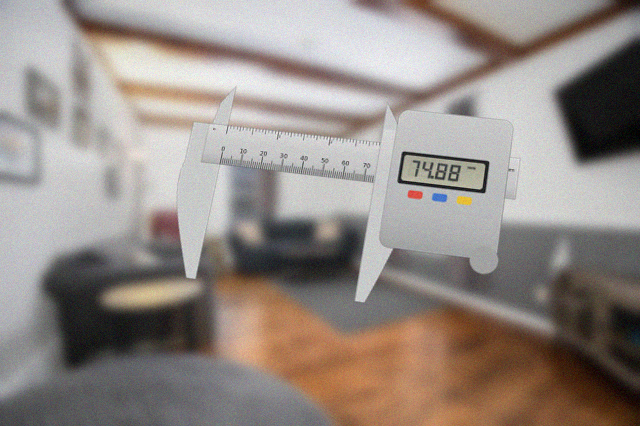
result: 74.88,mm
